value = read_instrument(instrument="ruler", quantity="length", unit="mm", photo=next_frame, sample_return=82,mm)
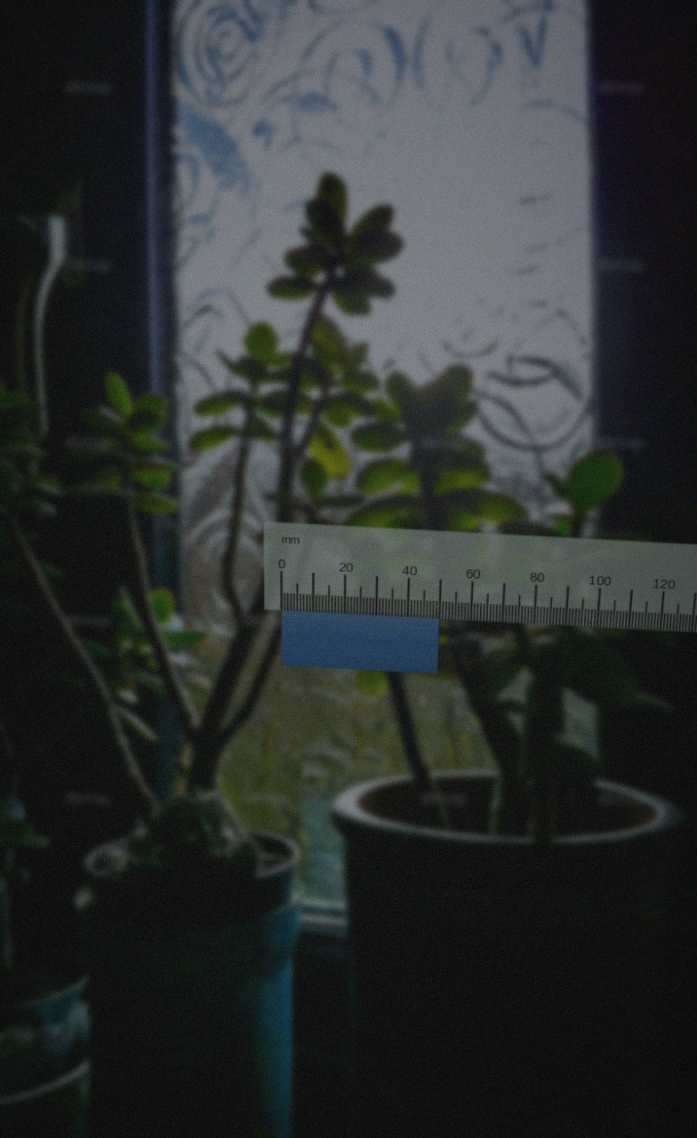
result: 50,mm
